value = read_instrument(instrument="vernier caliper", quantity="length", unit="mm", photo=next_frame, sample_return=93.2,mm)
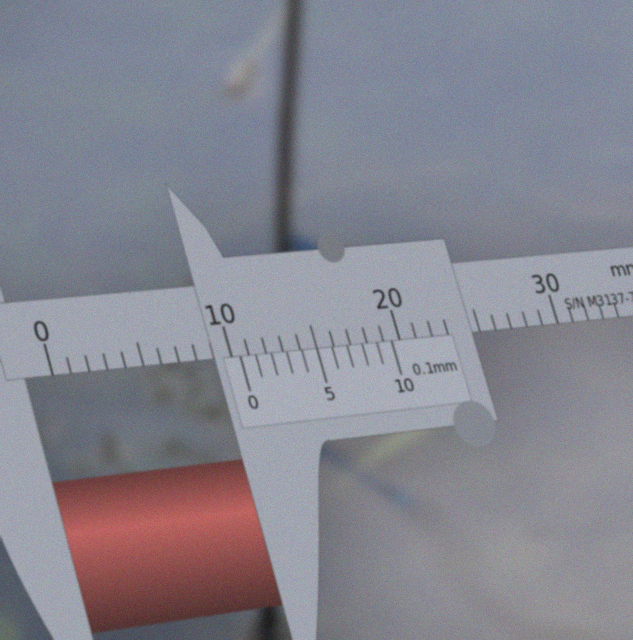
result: 10.5,mm
